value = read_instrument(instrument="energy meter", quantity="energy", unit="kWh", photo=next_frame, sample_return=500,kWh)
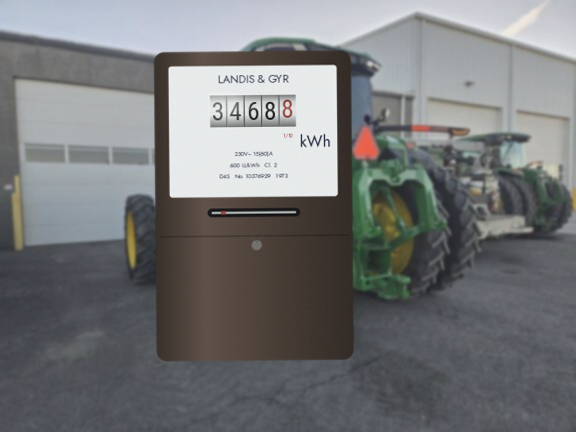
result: 3468.8,kWh
